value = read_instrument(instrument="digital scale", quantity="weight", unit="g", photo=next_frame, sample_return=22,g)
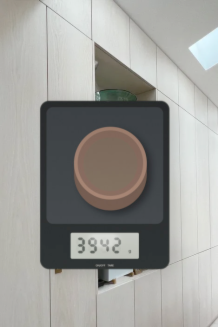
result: 3942,g
